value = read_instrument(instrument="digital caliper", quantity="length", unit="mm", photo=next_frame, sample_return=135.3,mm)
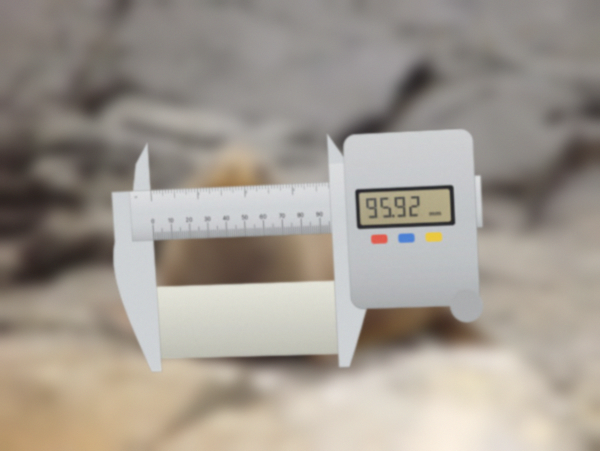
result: 95.92,mm
